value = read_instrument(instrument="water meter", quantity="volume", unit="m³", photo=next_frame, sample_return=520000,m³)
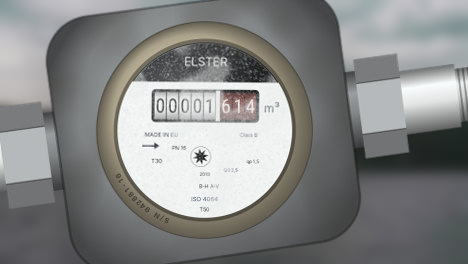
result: 1.614,m³
